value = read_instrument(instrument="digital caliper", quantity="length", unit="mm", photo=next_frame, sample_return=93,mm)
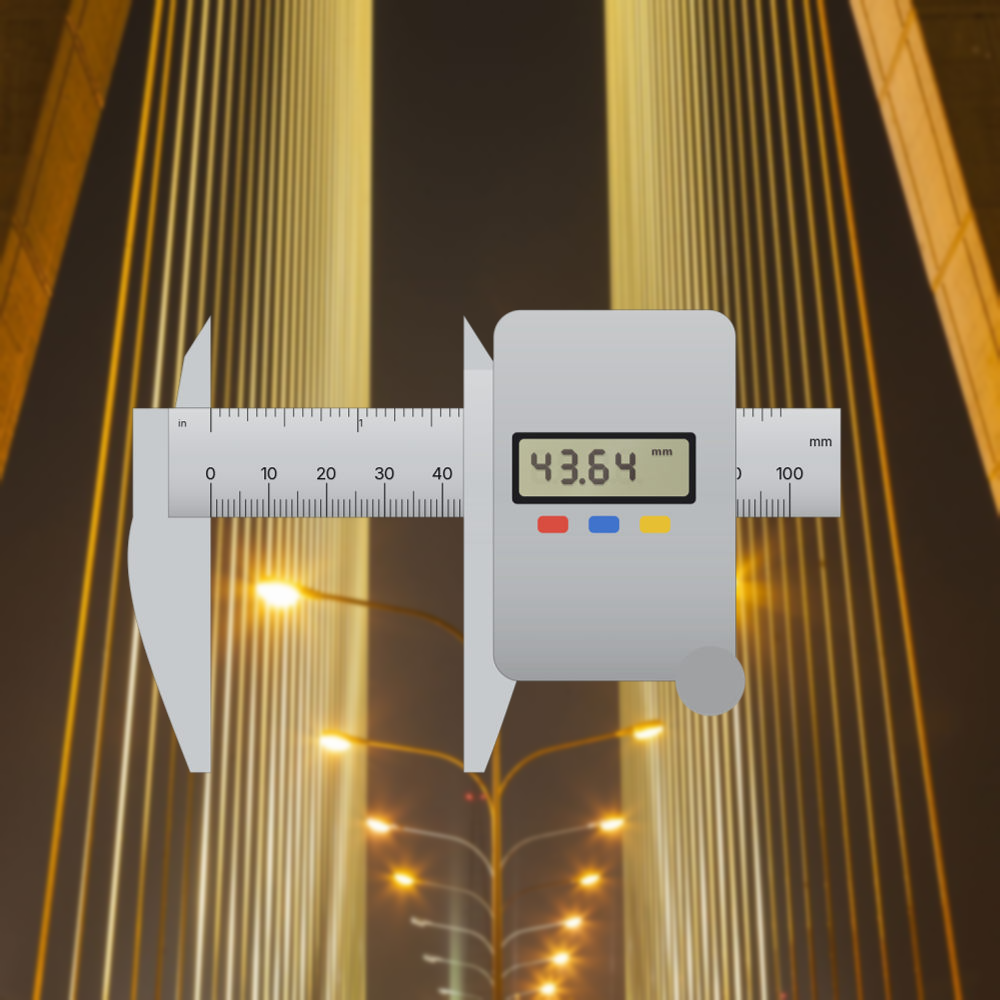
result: 43.64,mm
